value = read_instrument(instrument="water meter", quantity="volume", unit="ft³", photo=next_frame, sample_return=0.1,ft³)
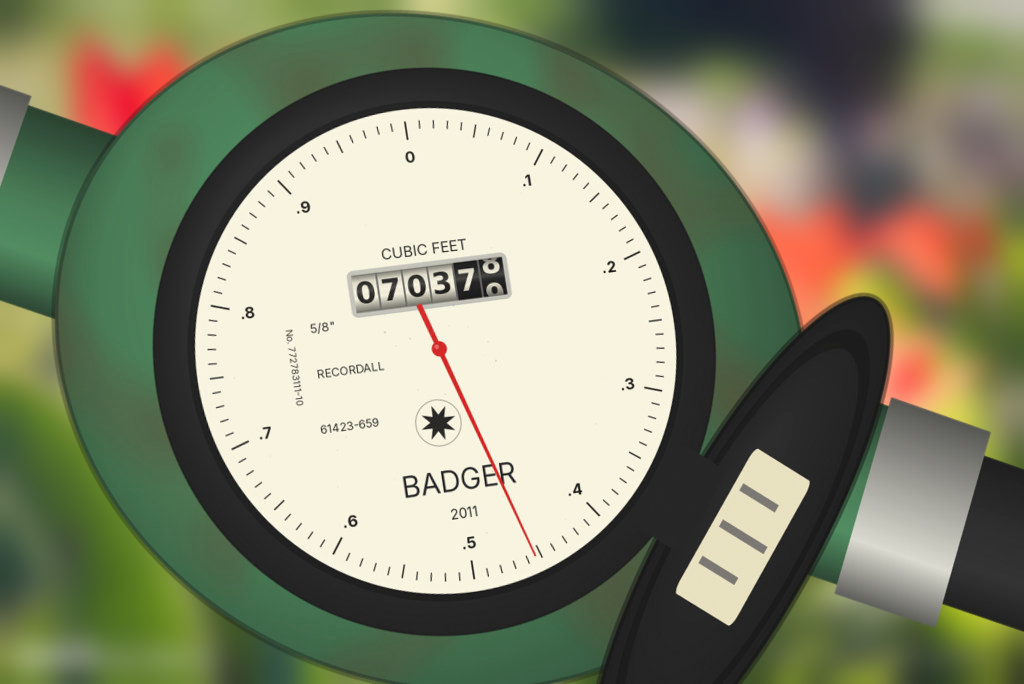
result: 70378.45,ft³
